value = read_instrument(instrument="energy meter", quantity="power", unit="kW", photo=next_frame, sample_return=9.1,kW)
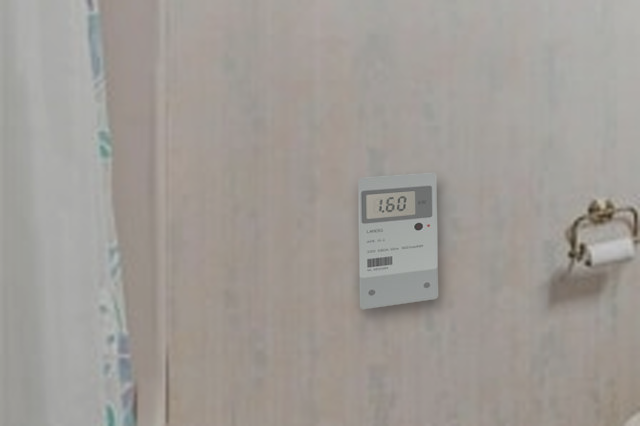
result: 1.60,kW
